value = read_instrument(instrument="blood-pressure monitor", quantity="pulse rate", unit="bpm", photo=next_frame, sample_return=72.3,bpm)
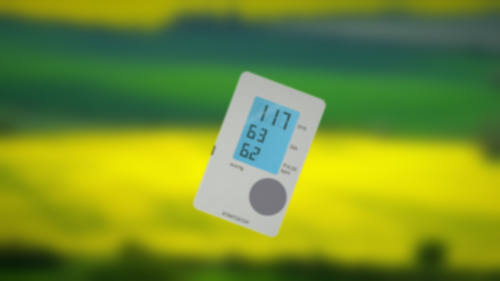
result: 62,bpm
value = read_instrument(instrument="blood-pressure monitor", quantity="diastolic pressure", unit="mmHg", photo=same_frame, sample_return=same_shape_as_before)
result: 63,mmHg
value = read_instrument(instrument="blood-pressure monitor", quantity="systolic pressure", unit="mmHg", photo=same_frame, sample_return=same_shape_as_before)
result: 117,mmHg
